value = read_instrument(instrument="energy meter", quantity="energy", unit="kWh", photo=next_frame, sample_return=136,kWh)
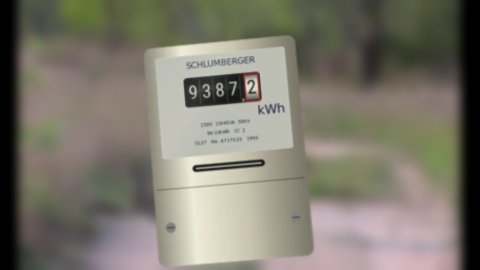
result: 9387.2,kWh
